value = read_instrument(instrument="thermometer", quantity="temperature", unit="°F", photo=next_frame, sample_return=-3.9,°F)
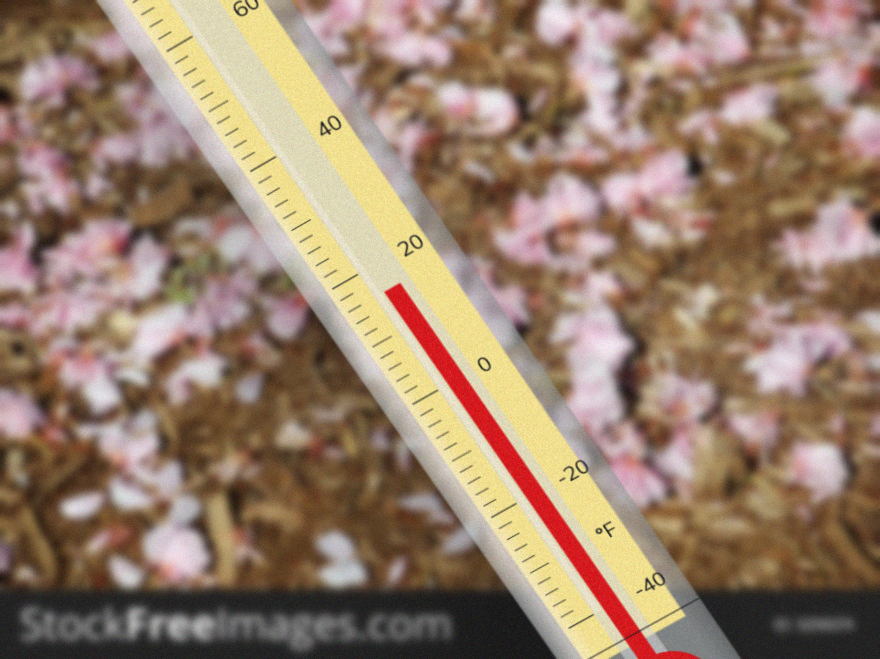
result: 16,°F
